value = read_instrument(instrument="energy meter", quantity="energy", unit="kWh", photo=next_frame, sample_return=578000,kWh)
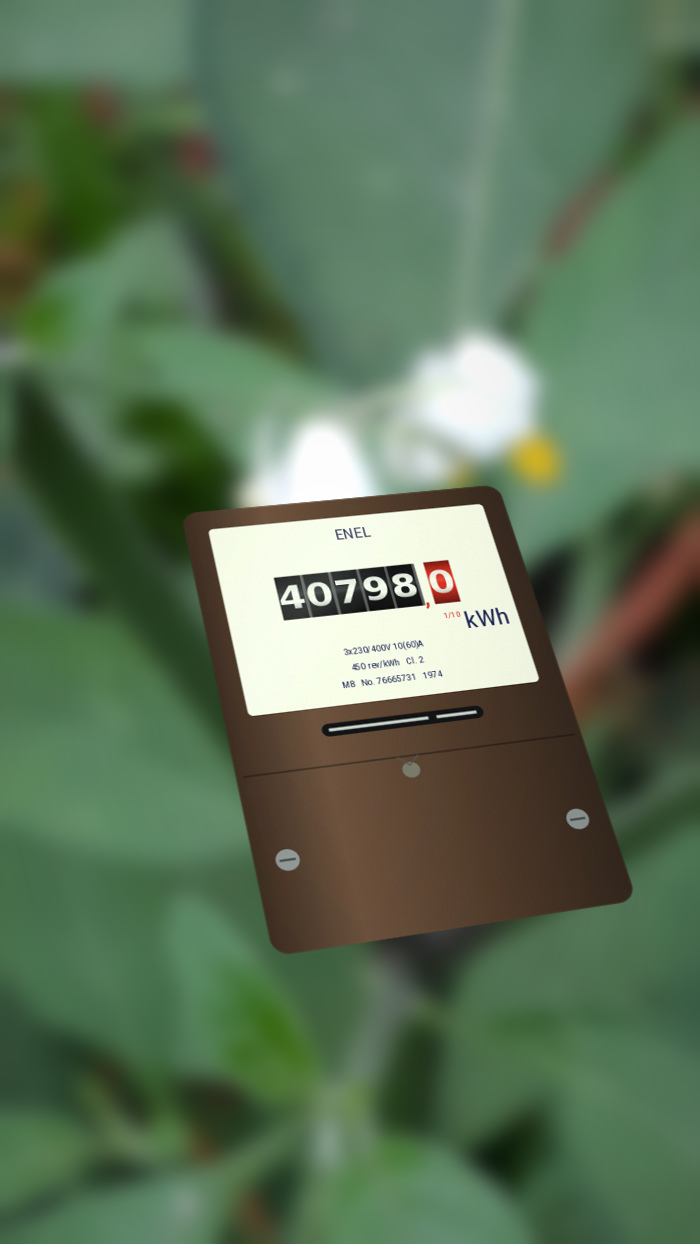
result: 40798.0,kWh
